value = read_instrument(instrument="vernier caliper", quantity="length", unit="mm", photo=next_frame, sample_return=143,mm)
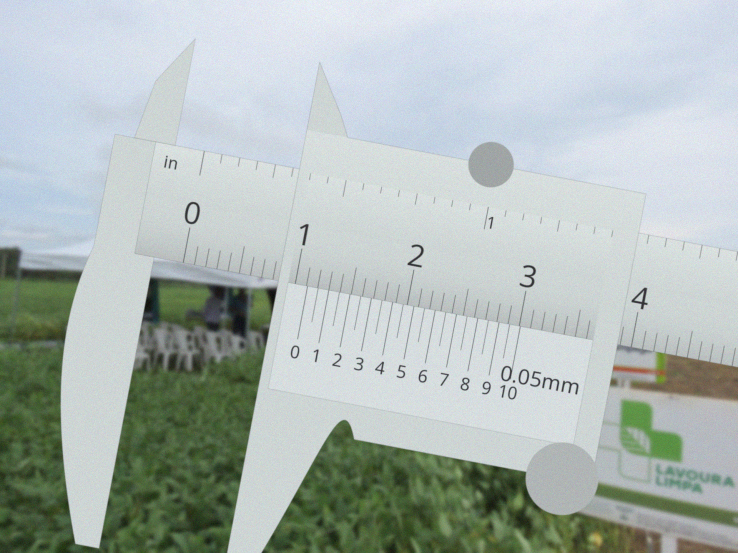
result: 11.1,mm
